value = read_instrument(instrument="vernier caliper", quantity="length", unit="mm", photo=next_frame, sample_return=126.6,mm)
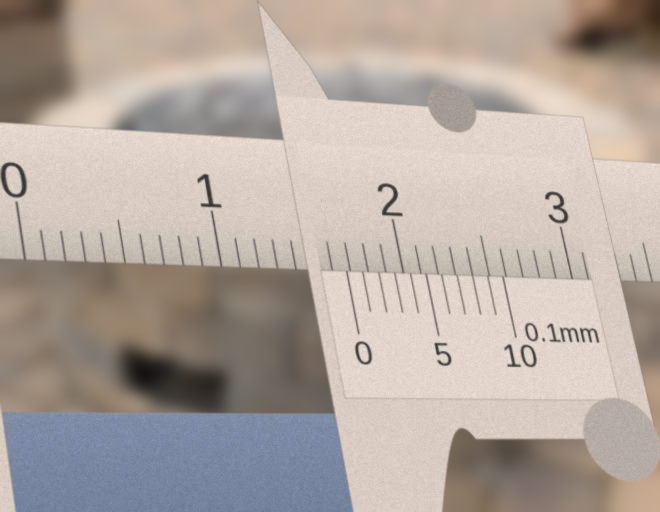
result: 16.8,mm
